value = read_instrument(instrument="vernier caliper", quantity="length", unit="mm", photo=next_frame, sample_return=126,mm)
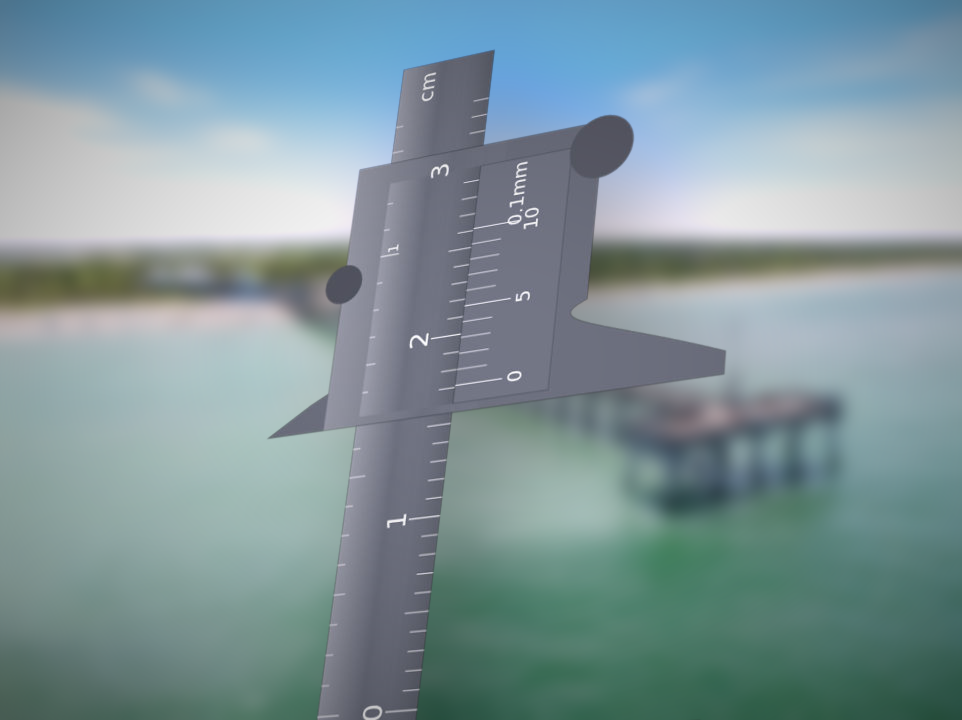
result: 17.1,mm
